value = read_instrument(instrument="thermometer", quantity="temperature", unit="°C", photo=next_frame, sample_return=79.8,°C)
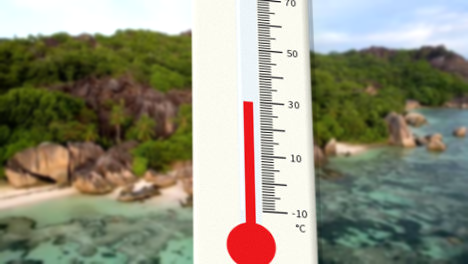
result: 30,°C
